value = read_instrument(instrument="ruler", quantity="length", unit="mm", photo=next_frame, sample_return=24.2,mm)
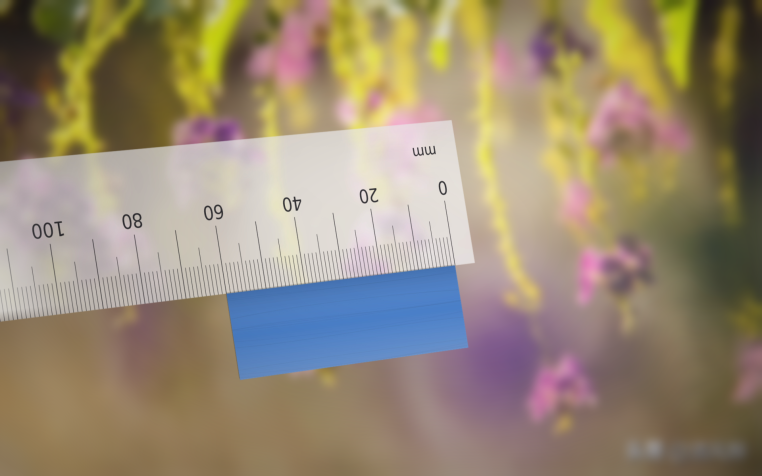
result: 60,mm
